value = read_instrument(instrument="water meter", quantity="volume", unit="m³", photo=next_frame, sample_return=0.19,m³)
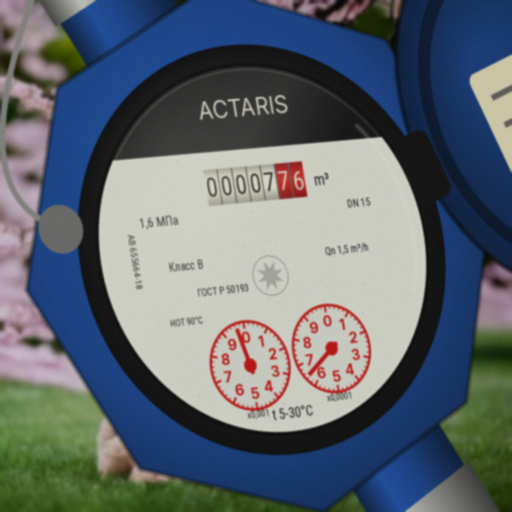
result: 7.7596,m³
